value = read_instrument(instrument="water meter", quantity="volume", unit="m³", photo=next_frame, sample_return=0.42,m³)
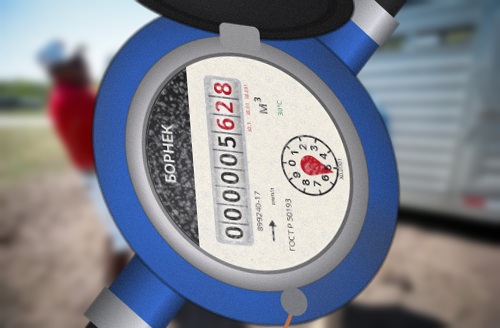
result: 5.6285,m³
